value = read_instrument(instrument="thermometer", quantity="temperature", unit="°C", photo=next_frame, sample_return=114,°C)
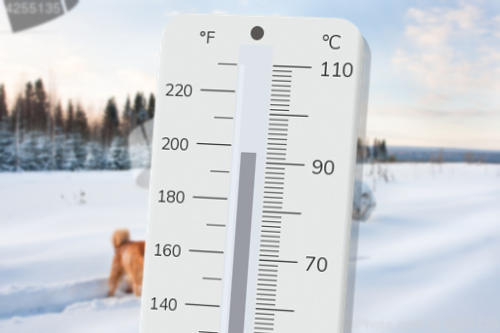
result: 92,°C
